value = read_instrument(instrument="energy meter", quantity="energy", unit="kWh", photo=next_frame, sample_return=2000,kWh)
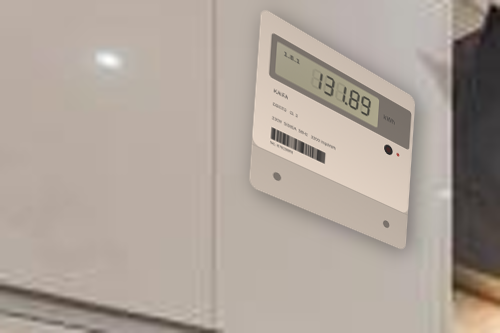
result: 131.89,kWh
